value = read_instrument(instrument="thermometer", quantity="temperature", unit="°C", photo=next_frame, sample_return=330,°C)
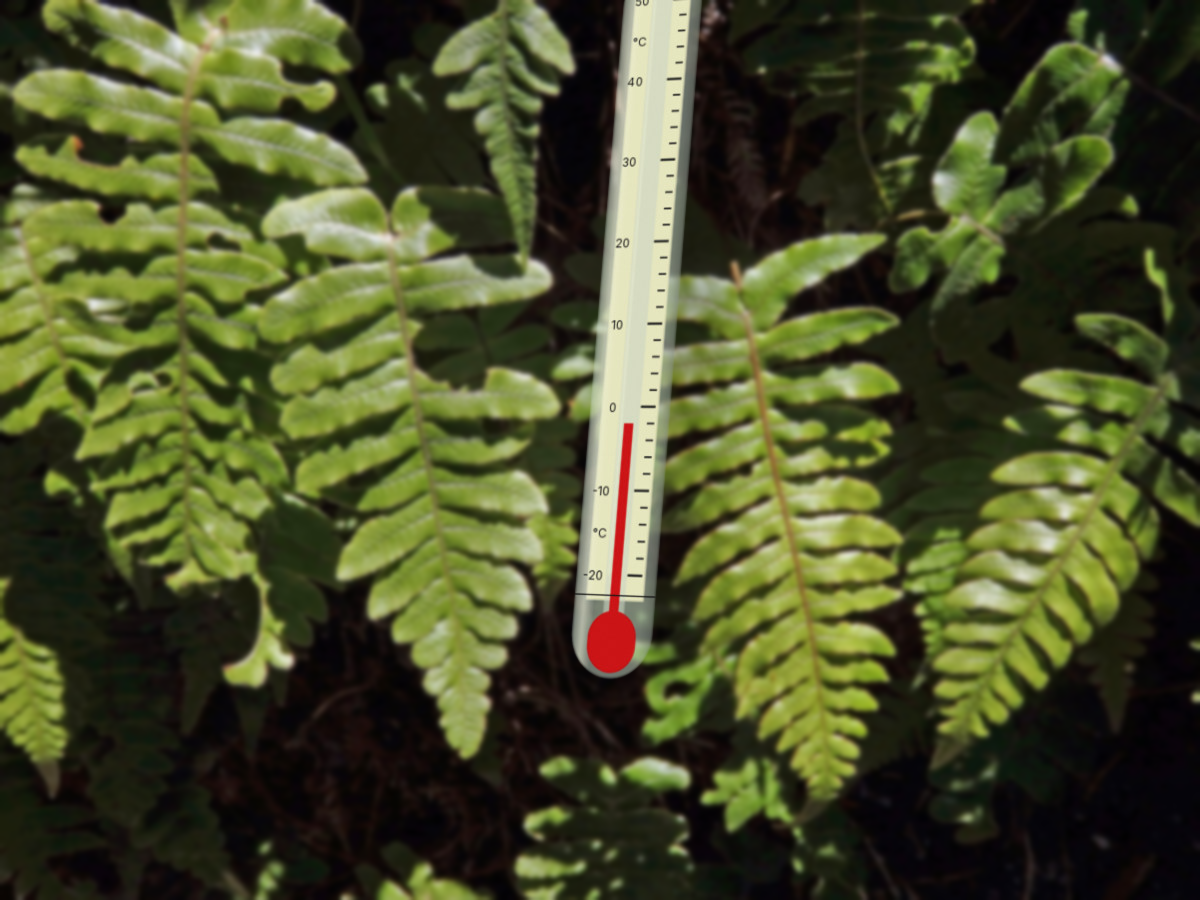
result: -2,°C
